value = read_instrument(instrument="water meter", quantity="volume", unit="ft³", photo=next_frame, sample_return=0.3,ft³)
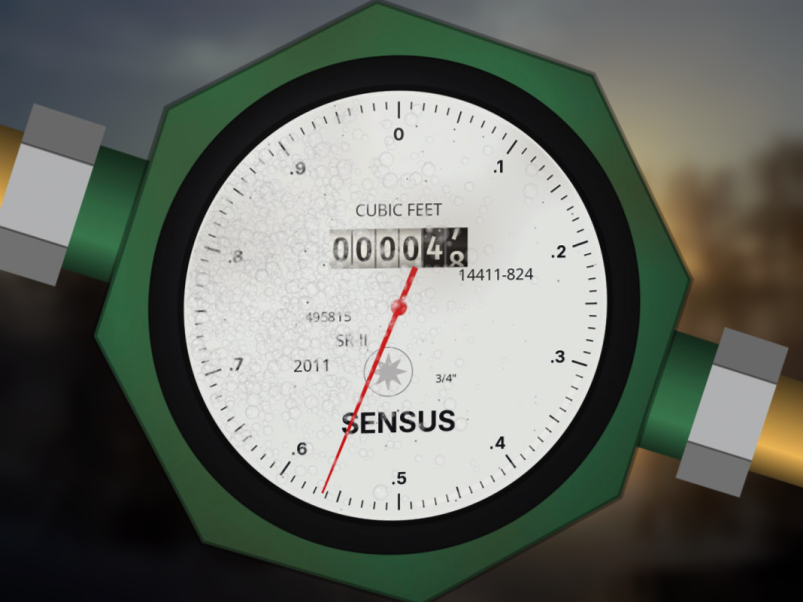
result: 47.56,ft³
